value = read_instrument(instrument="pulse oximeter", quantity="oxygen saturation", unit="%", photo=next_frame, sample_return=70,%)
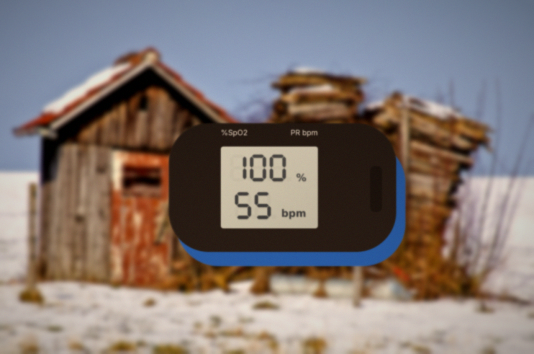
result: 100,%
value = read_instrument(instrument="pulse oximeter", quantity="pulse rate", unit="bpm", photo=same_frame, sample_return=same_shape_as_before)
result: 55,bpm
